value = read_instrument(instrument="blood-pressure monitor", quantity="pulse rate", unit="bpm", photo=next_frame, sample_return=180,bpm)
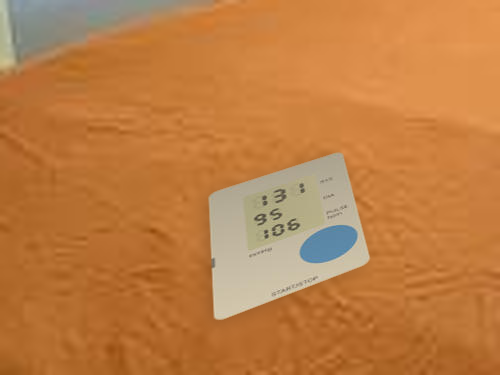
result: 106,bpm
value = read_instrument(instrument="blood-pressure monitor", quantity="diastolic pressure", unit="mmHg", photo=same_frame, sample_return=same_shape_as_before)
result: 95,mmHg
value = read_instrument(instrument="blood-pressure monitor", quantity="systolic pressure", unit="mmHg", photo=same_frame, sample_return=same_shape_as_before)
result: 131,mmHg
